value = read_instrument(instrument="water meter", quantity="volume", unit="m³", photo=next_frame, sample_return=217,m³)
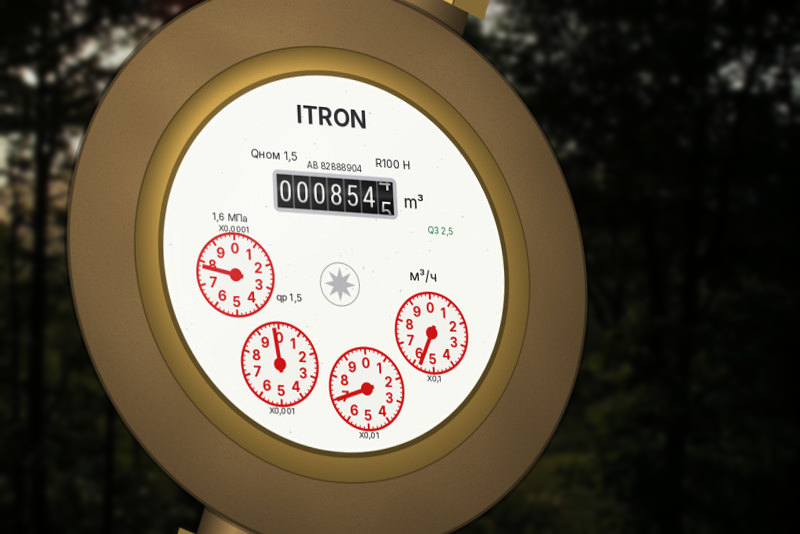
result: 8544.5697,m³
